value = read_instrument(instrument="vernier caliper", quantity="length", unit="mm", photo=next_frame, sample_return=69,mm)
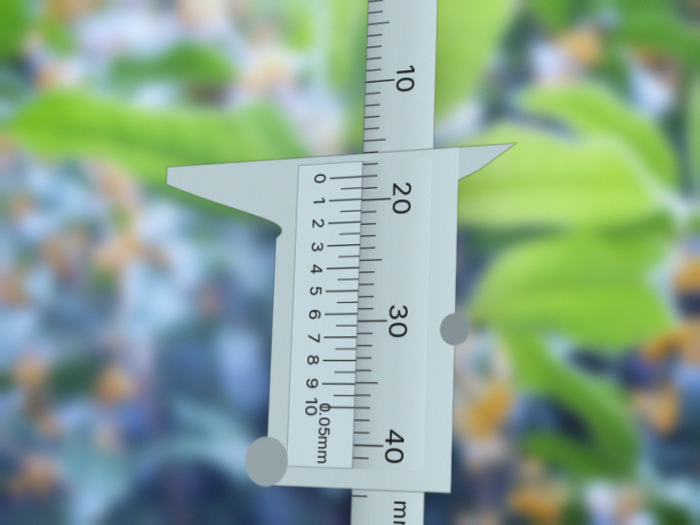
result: 18.0,mm
